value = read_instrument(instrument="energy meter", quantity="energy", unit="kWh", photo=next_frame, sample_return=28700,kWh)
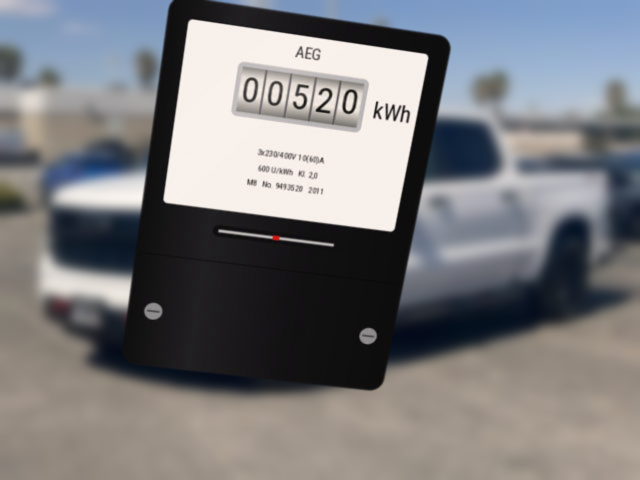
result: 520,kWh
